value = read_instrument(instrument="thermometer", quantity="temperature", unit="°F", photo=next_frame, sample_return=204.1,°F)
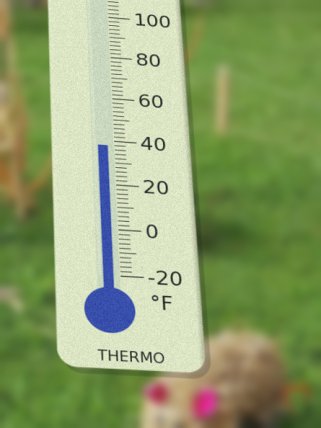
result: 38,°F
